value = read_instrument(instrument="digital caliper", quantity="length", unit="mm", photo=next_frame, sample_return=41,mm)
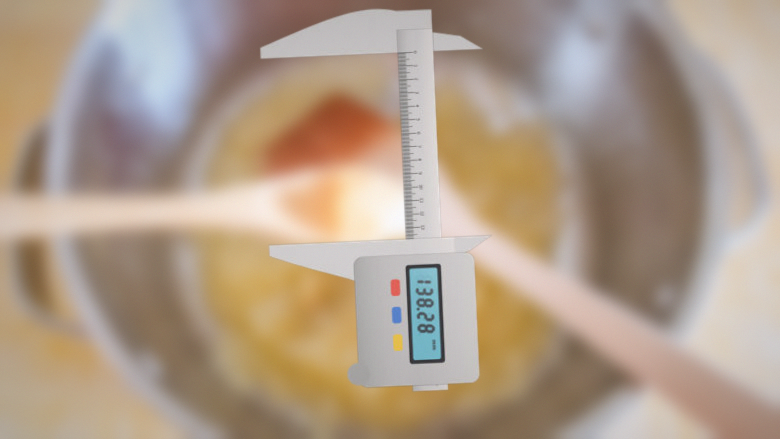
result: 138.28,mm
